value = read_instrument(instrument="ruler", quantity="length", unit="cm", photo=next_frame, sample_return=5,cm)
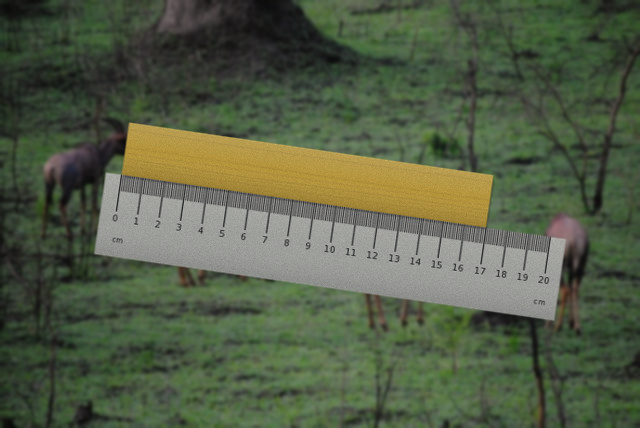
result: 17,cm
